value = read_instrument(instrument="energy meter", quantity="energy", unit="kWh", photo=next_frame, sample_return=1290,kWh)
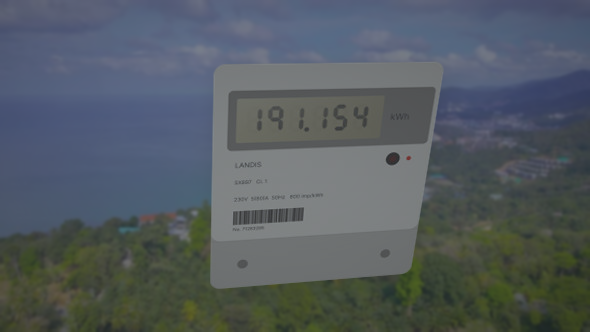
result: 191.154,kWh
